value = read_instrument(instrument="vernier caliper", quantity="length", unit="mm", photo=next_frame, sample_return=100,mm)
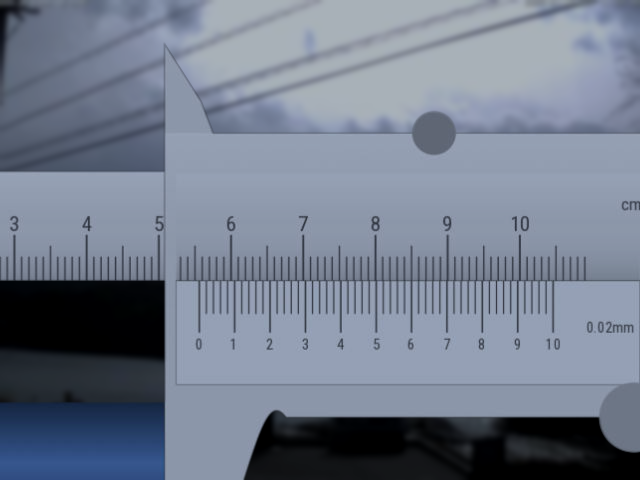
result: 55.6,mm
